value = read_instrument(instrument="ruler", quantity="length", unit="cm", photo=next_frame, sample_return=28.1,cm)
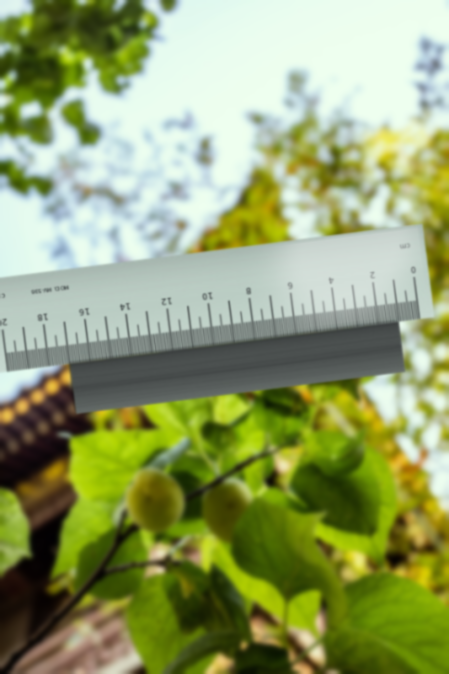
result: 16,cm
